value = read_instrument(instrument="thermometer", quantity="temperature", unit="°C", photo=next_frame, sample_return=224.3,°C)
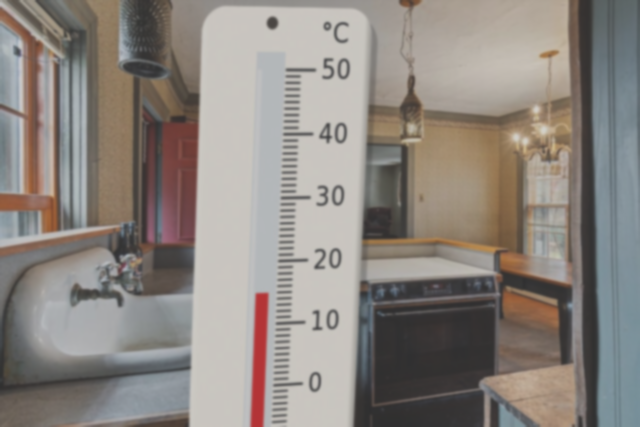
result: 15,°C
